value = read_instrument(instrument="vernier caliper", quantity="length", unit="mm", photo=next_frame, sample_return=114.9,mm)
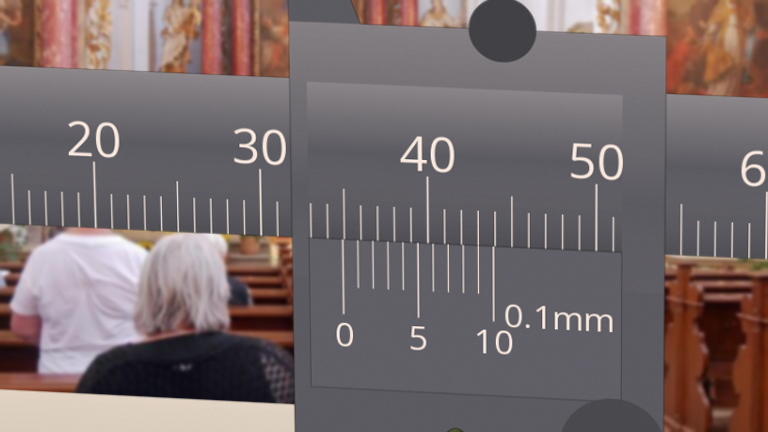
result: 34.9,mm
